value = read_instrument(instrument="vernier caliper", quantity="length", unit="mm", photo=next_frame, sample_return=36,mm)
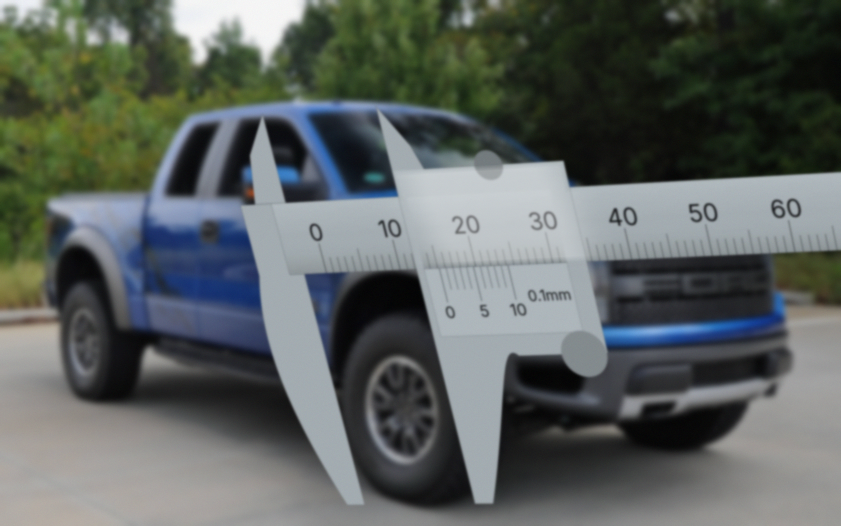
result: 15.2,mm
